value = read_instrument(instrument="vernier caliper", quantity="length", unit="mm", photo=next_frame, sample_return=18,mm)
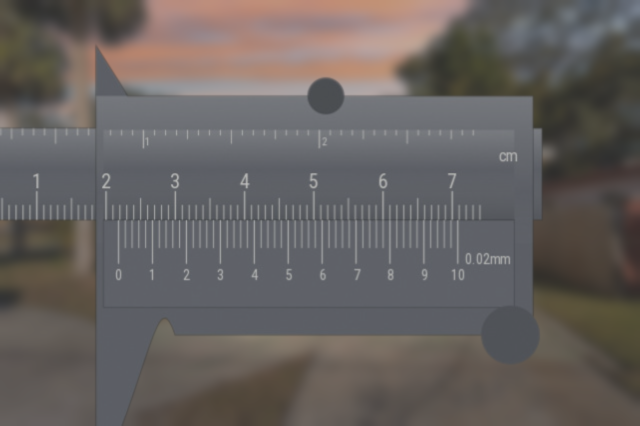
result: 21.8,mm
